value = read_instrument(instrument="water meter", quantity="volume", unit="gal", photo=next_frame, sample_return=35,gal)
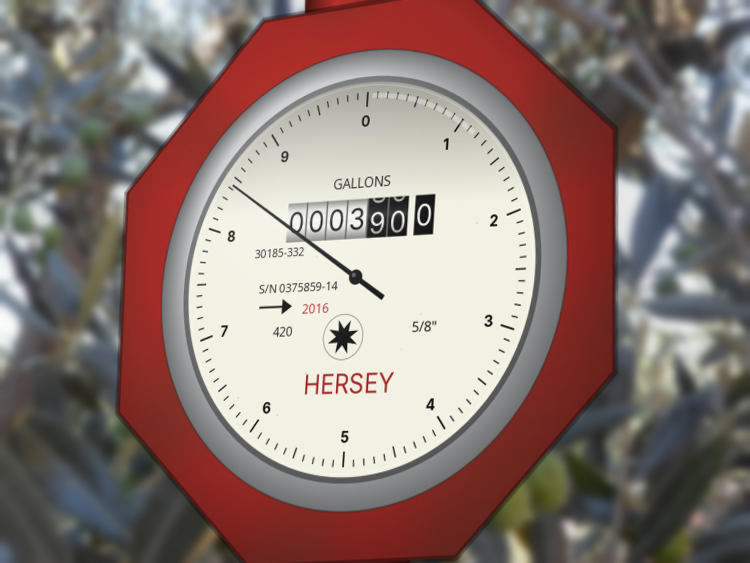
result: 3898.4,gal
